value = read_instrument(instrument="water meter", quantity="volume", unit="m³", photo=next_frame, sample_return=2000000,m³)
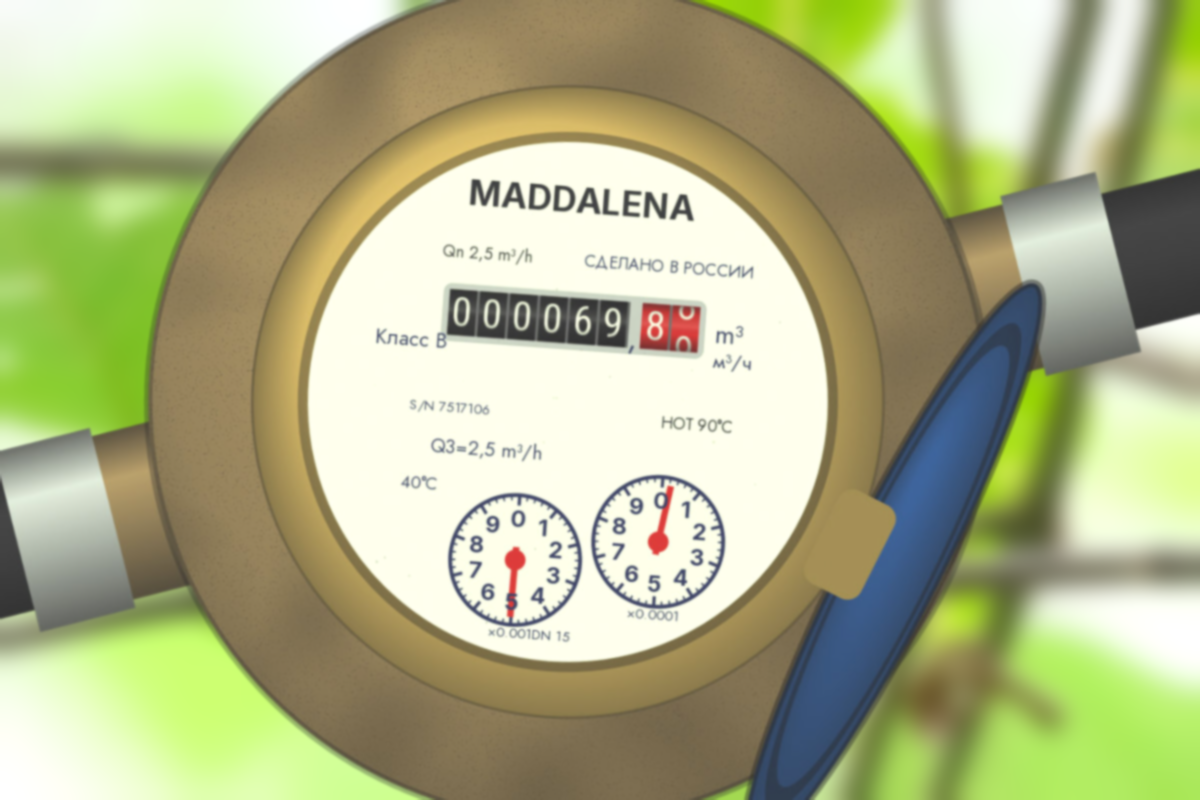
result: 69.8850,m³
